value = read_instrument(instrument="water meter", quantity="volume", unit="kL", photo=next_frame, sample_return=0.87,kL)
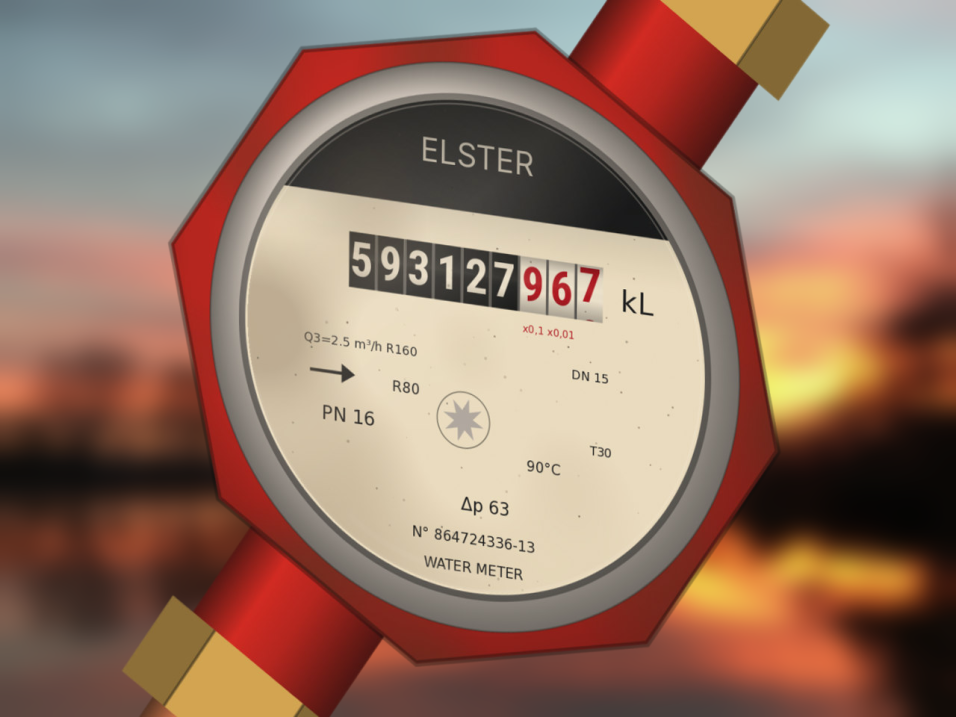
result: 593127.967,kL
